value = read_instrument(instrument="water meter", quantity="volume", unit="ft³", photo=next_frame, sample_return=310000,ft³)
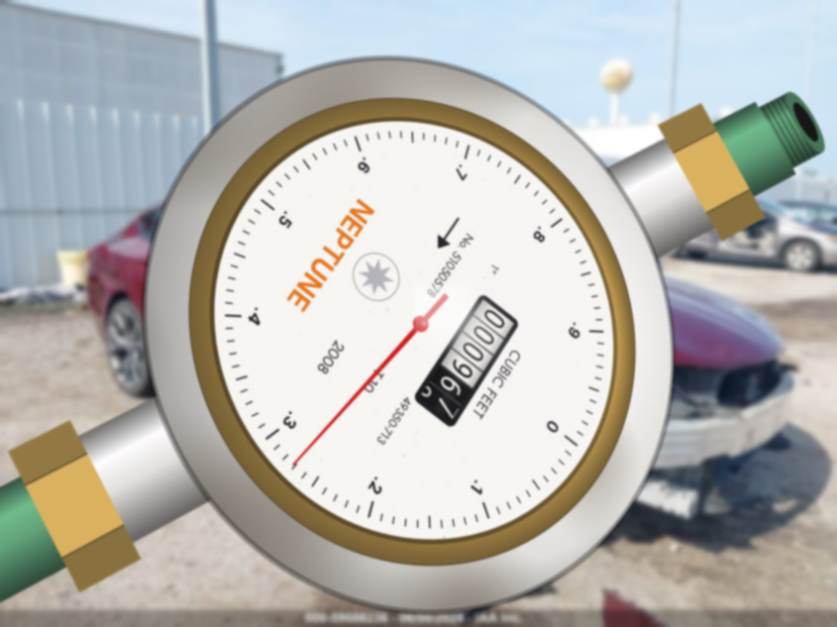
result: 967.27,ft³
